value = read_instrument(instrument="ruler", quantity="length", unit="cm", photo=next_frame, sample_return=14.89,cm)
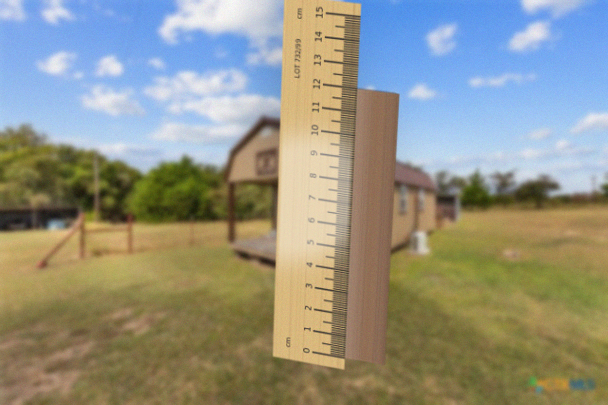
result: 12,cm
